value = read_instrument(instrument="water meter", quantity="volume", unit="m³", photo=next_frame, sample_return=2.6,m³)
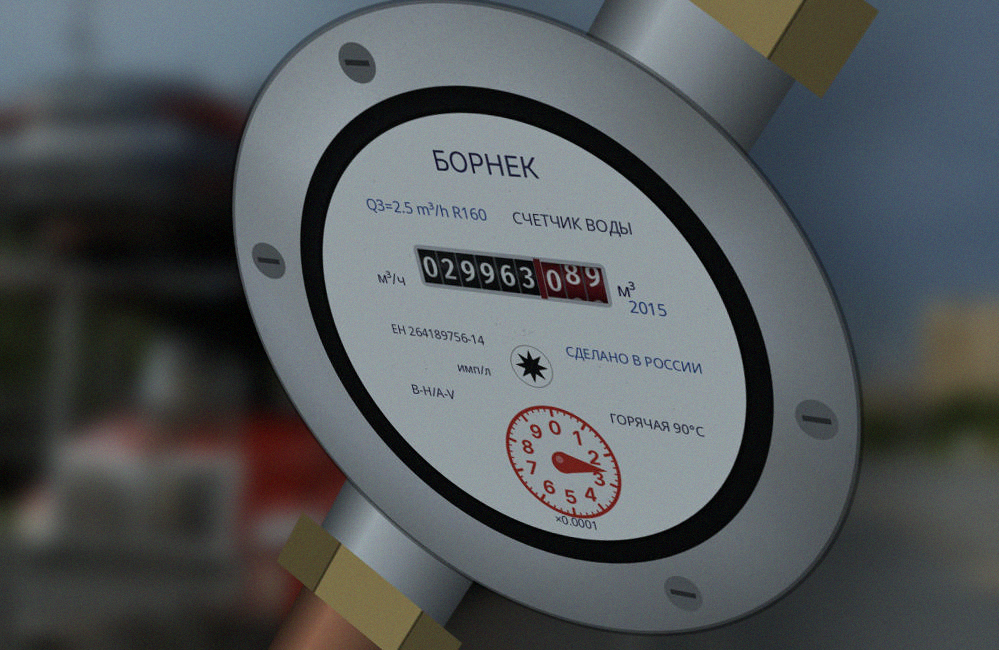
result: 29963.0892,m³
